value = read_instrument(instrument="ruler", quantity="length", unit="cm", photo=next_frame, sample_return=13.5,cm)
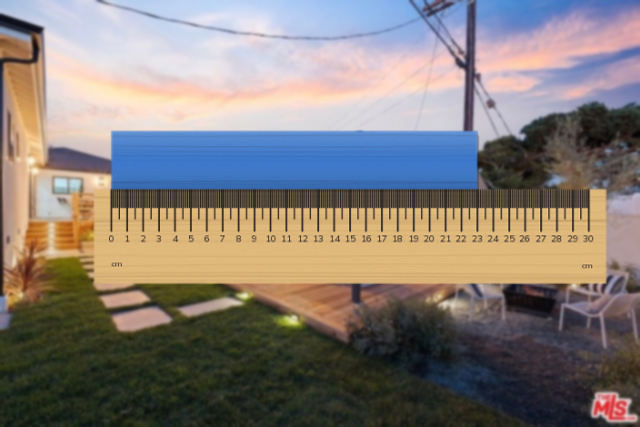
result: 23,cm
